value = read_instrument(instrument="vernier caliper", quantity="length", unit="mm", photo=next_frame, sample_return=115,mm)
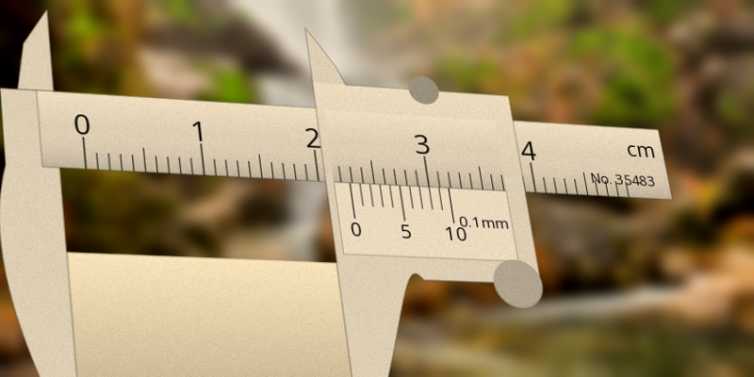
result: 22.8,mm
